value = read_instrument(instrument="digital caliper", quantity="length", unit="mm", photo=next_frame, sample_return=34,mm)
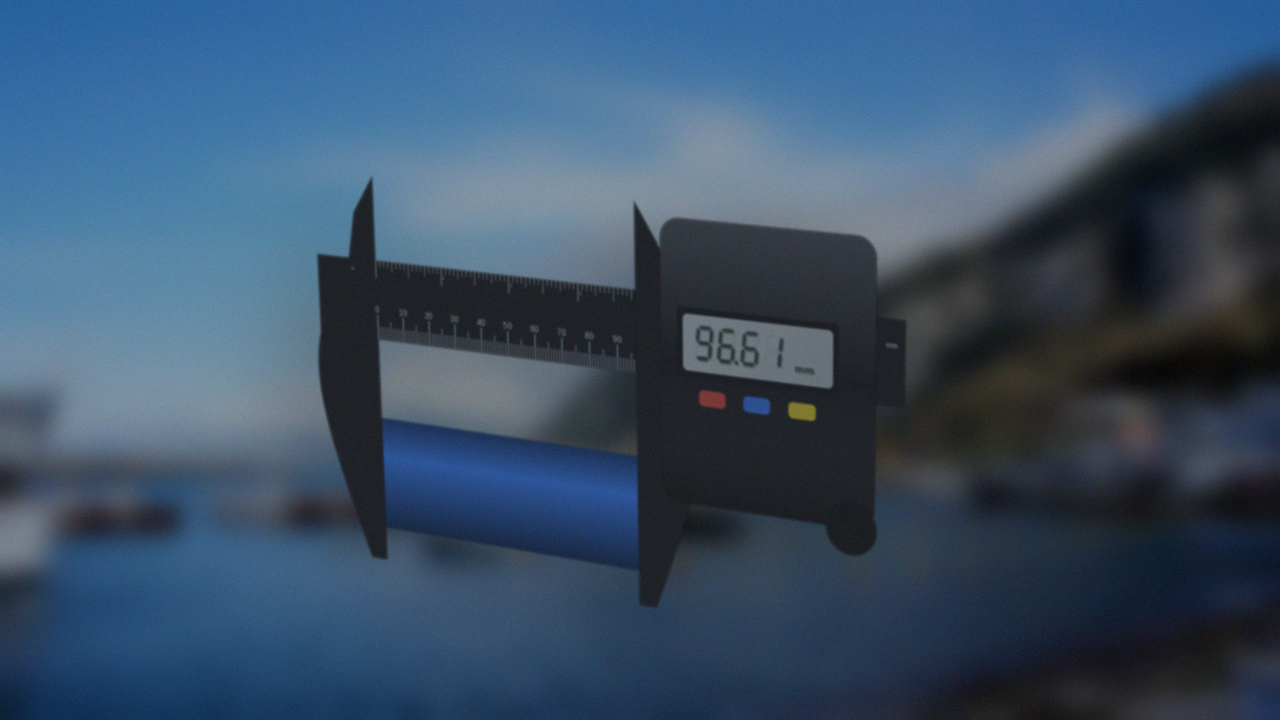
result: 96.61,mm
